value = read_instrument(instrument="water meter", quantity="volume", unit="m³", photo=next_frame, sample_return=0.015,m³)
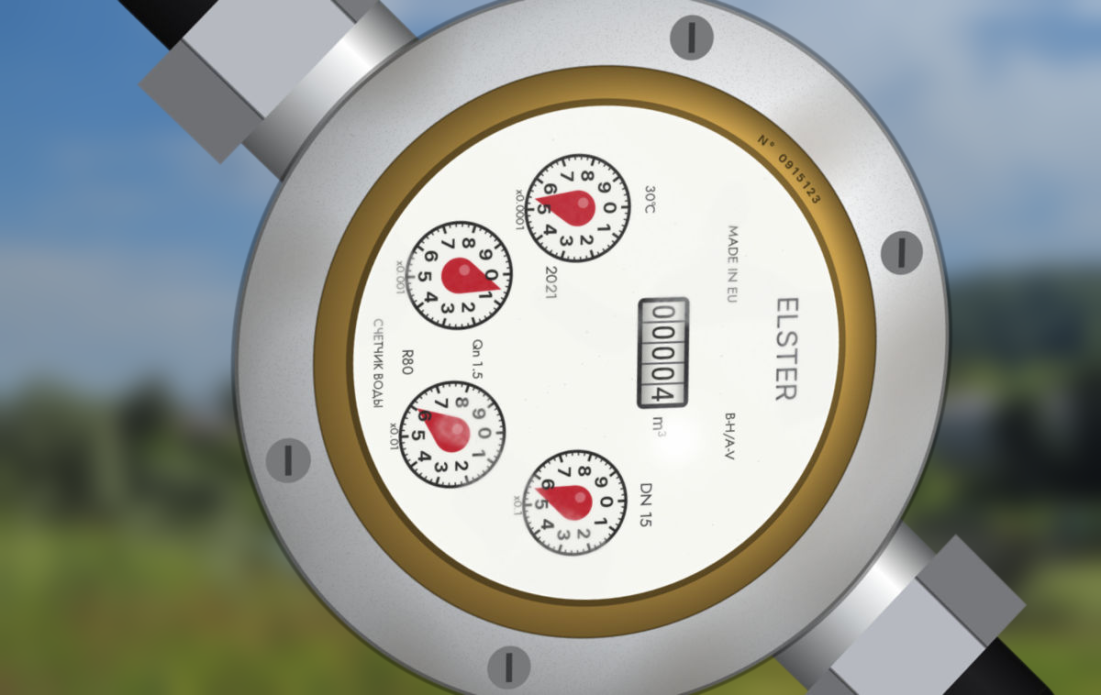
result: 4.5605,m³
